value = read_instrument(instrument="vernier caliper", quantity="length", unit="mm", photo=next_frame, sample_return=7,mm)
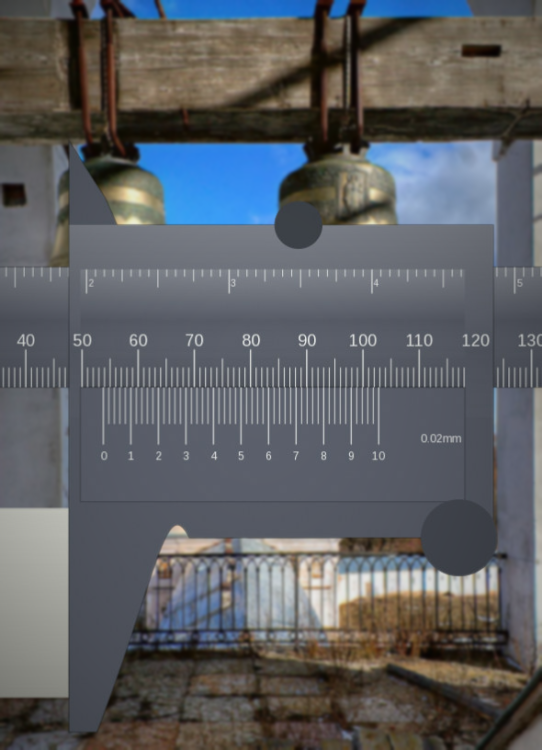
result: 53.8,mm
